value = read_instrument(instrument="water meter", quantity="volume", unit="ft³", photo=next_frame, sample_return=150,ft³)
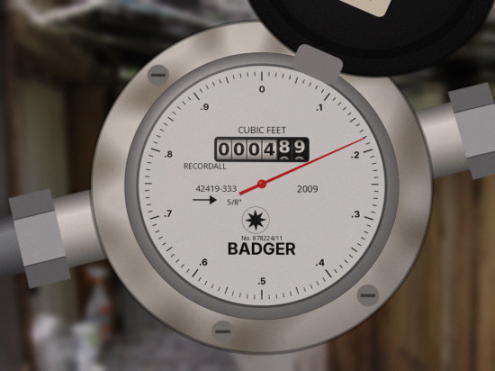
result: 489.18,ft³
